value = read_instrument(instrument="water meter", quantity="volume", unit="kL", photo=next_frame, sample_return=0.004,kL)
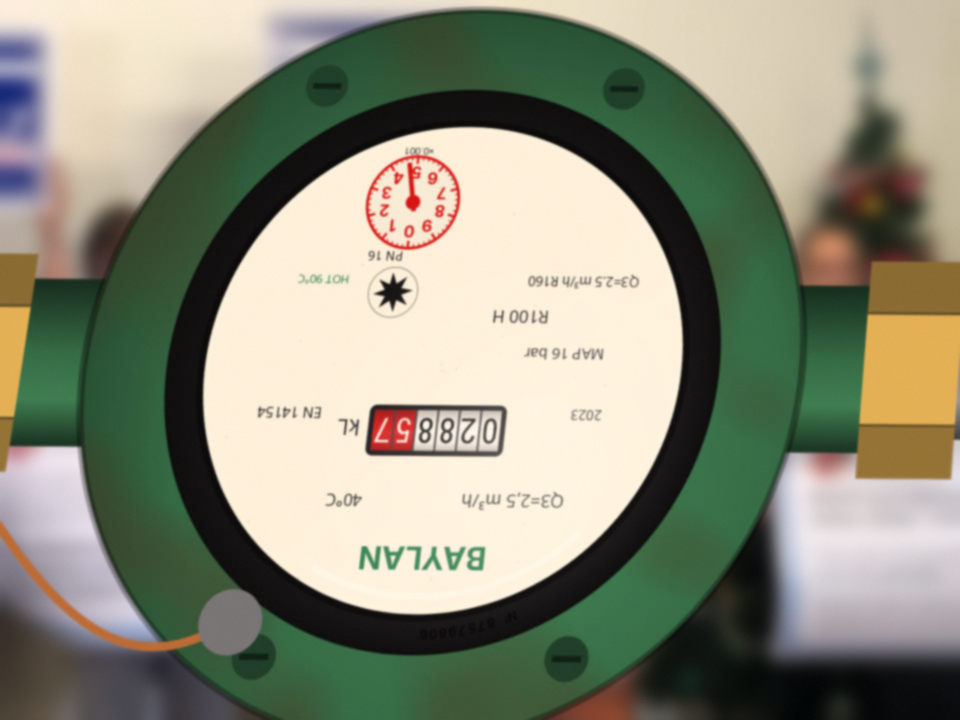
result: 288.574,kL
